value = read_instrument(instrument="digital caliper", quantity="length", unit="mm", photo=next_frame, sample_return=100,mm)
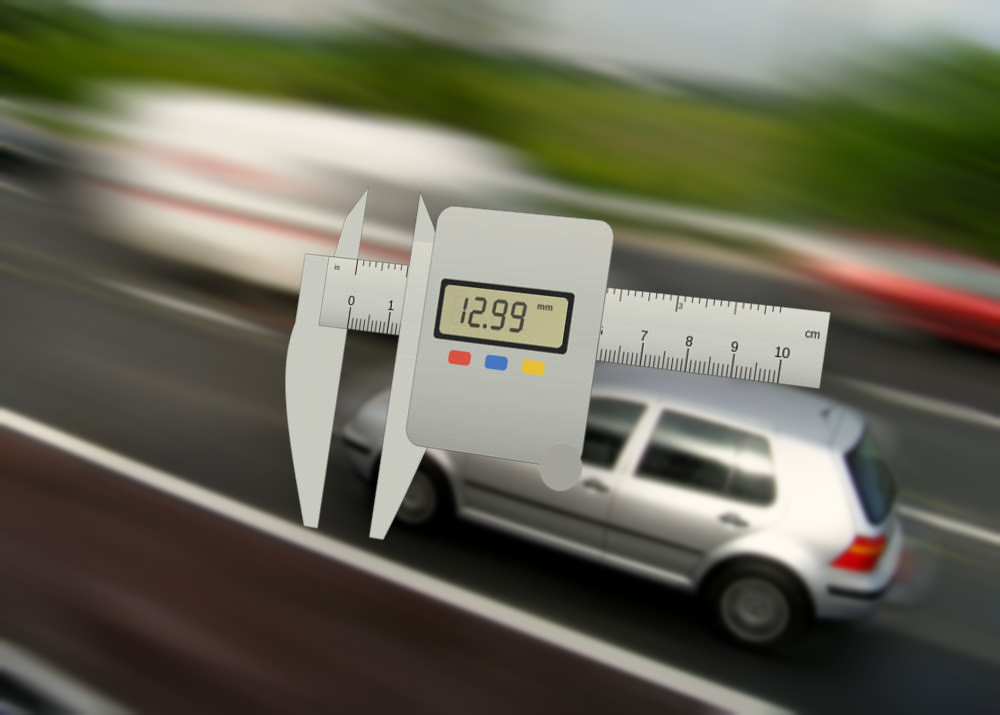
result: 12.99,mm
